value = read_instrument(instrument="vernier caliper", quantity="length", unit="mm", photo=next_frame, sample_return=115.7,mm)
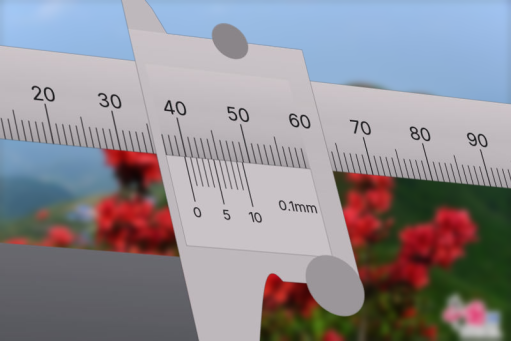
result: 39.8,mm
